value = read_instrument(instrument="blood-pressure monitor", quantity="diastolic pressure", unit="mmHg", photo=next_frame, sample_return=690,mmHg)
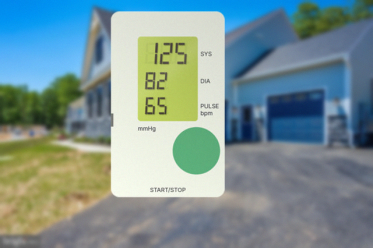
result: 82,mmHg
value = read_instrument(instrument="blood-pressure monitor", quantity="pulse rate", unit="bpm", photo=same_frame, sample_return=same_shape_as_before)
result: 65,bpm
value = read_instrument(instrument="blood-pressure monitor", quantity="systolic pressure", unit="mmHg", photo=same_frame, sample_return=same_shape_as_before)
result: 125,mmHg
